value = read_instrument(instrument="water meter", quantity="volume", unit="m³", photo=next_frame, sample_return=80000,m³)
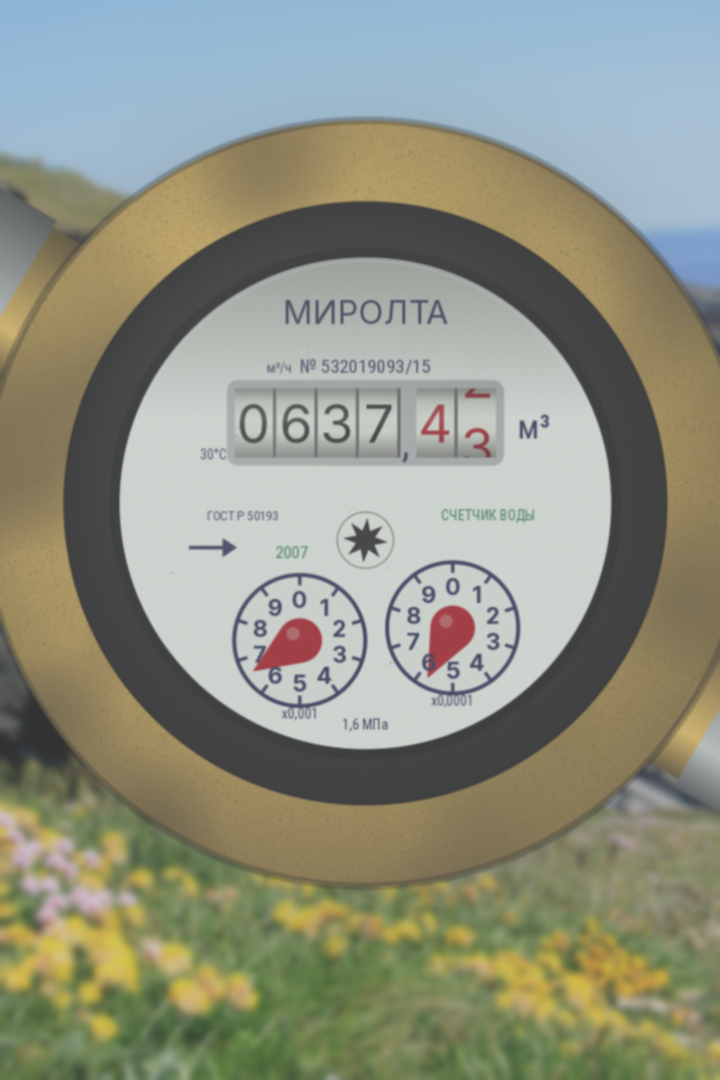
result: 637.4265,m³
